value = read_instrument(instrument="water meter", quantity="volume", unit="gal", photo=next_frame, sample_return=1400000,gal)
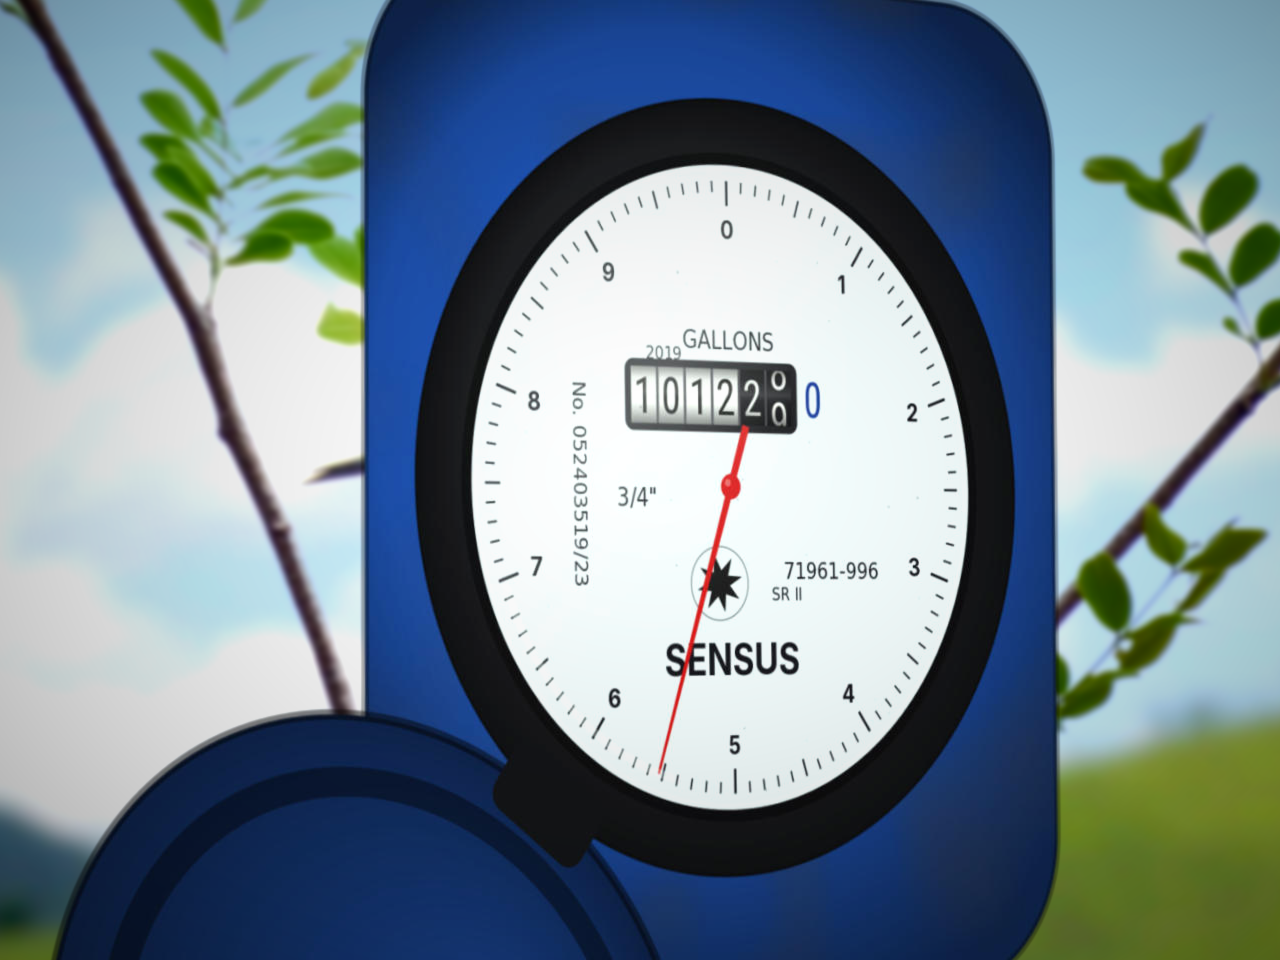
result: 1012285.5,gal
